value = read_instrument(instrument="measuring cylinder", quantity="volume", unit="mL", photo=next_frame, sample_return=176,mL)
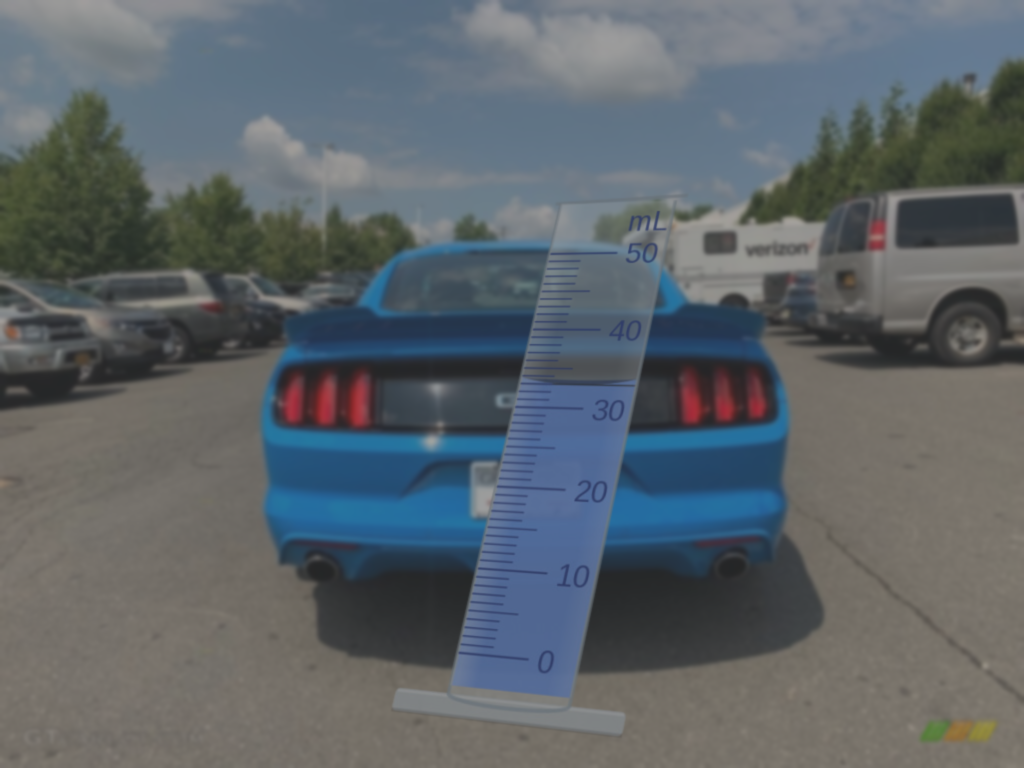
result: 33,mL
